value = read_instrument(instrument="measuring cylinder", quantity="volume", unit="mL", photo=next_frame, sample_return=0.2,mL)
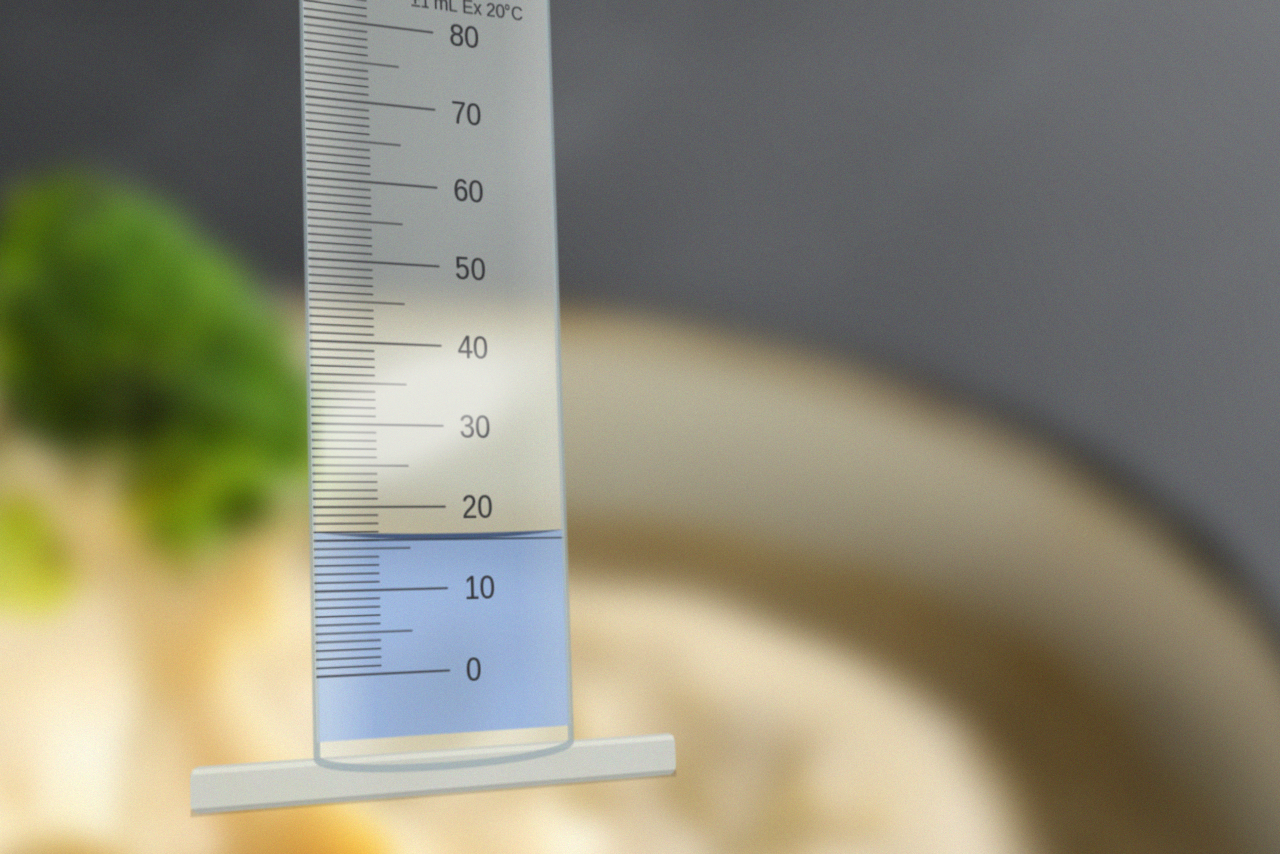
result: 16,mL
